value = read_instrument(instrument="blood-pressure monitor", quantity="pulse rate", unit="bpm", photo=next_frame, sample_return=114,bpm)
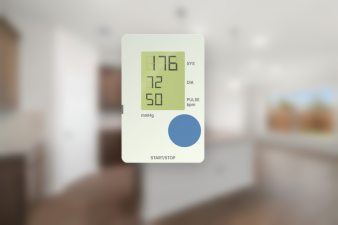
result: 50,bpm
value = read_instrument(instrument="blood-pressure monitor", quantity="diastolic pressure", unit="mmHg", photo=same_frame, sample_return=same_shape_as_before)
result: 72,mmHg
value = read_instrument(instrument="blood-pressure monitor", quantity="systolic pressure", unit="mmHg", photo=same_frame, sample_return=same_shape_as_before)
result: 176,mmHg
